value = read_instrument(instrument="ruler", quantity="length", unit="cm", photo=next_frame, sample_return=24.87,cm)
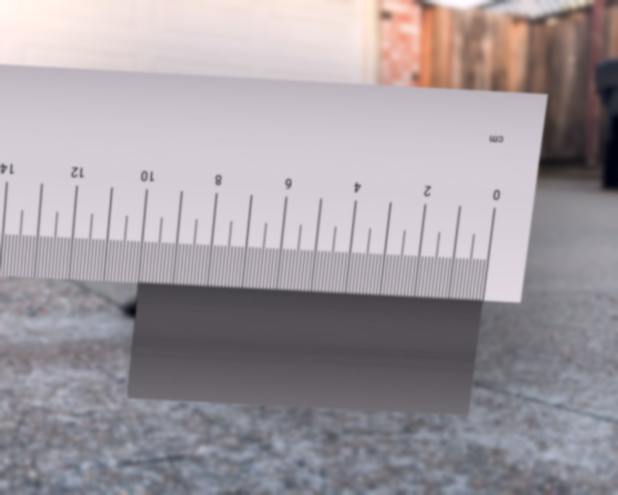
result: 10,cm
